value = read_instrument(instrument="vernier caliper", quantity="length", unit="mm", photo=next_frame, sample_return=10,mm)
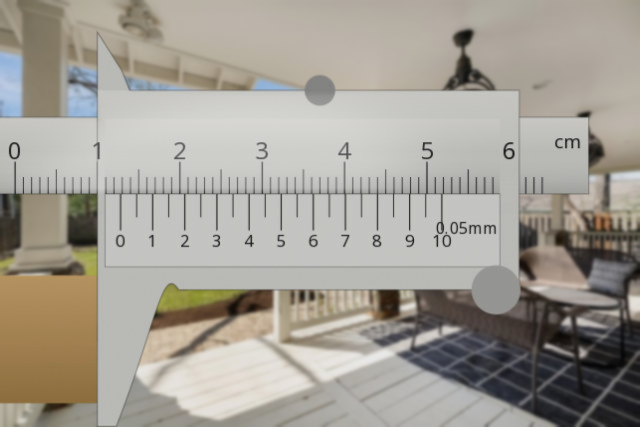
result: 12.8,mm
